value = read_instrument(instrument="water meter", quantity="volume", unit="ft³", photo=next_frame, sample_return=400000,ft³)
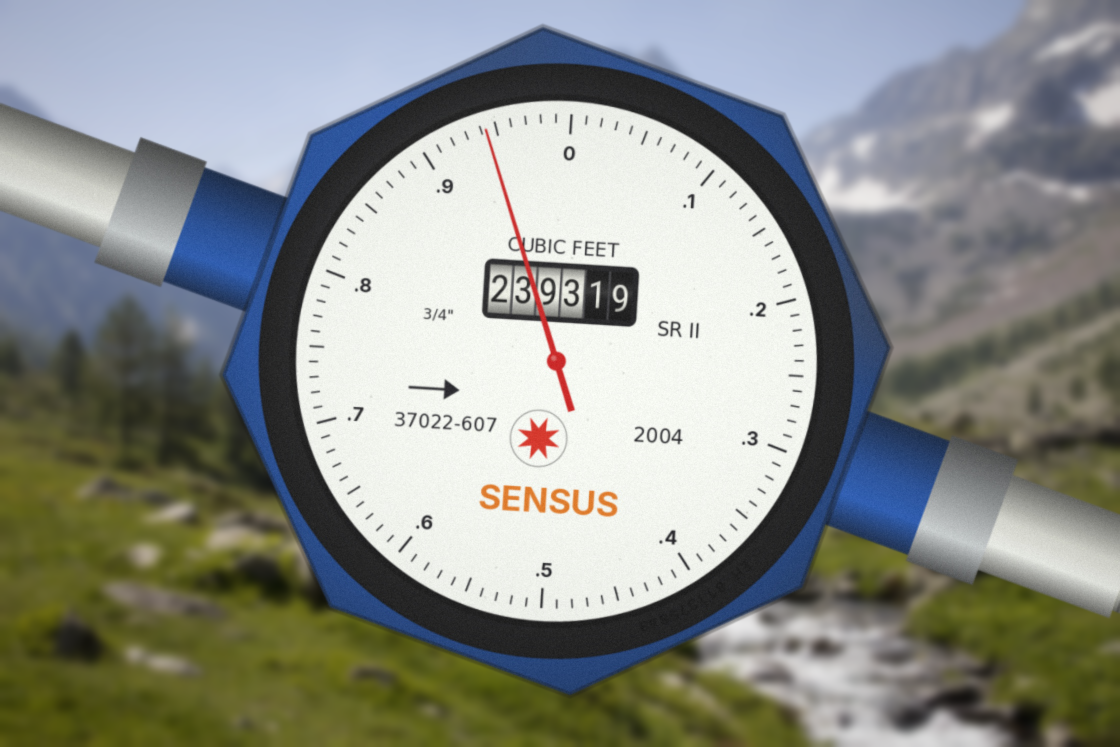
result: 239318.94,ft³
